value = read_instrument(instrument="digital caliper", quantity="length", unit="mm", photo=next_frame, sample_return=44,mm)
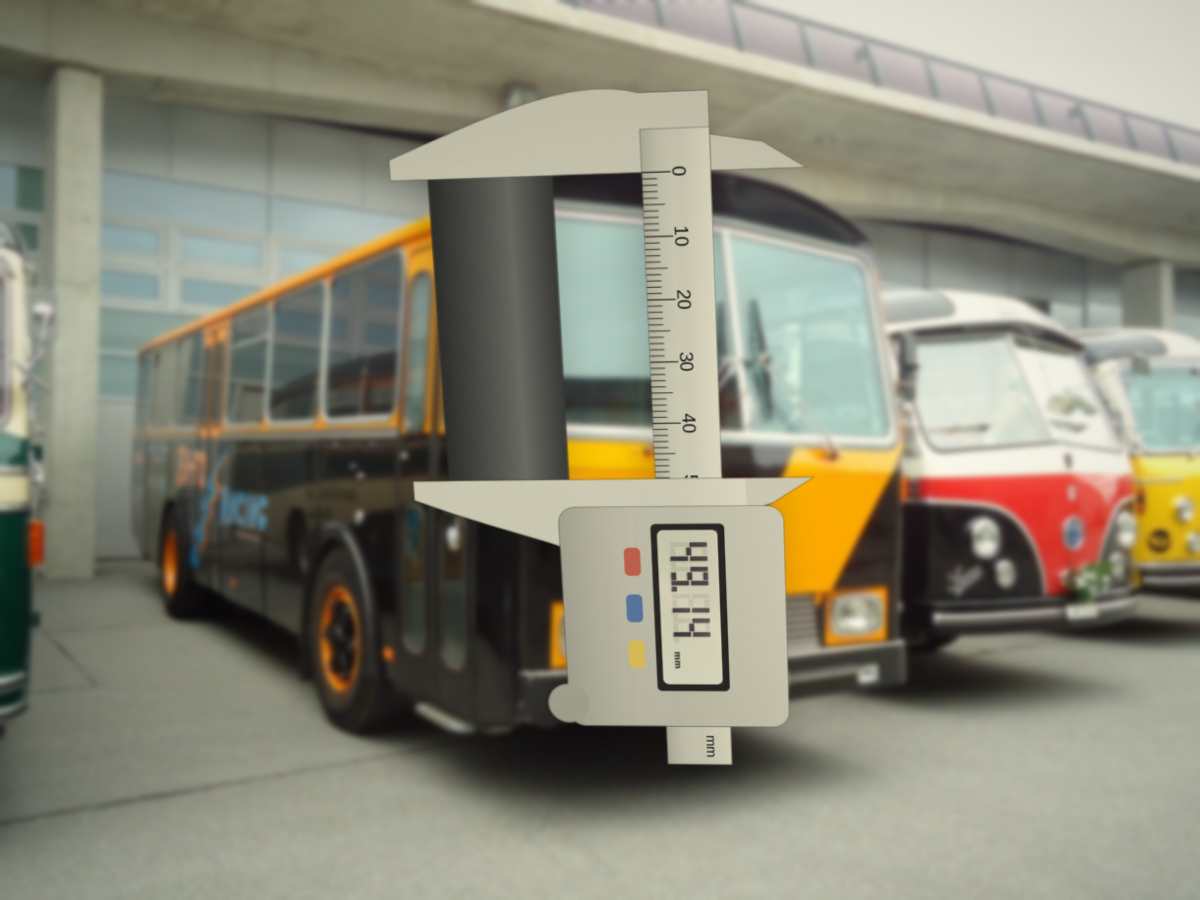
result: 49.14,mm
